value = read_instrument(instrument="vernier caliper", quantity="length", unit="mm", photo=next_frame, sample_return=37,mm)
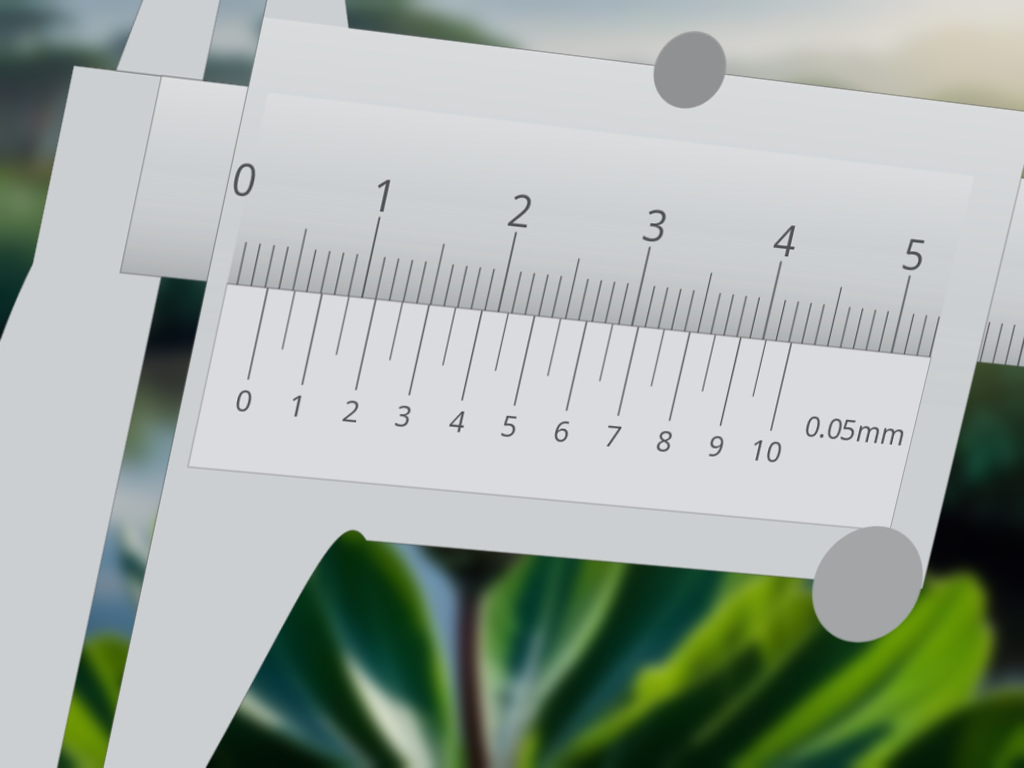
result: 3.2,mm
